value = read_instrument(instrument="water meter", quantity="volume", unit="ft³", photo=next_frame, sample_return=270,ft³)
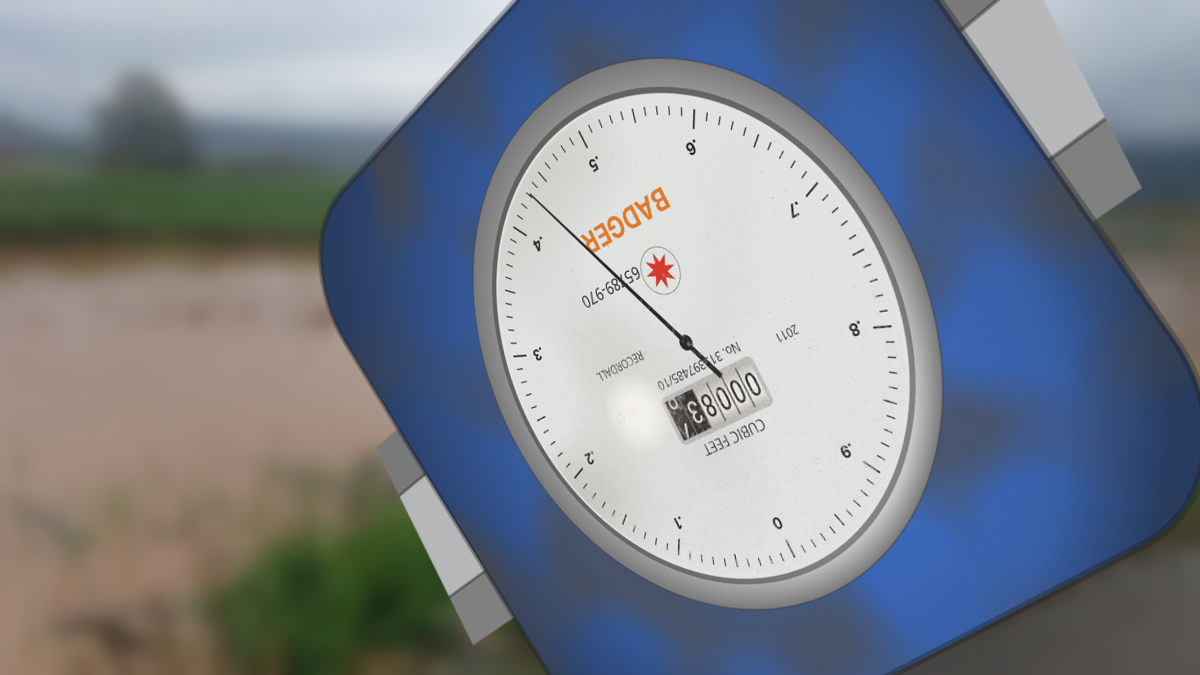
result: 837.43,ft³
